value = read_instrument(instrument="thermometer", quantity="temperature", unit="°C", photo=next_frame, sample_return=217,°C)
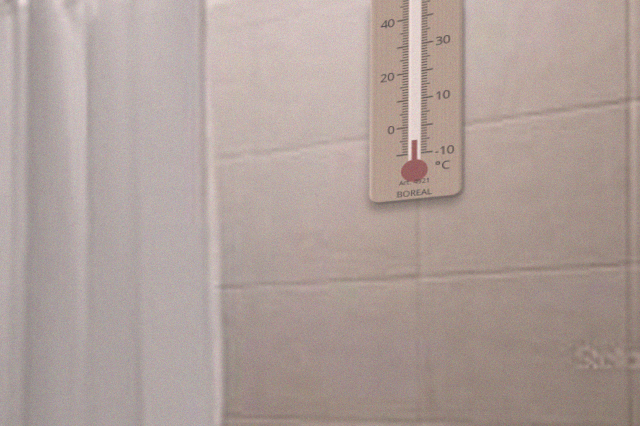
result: -5,°C
